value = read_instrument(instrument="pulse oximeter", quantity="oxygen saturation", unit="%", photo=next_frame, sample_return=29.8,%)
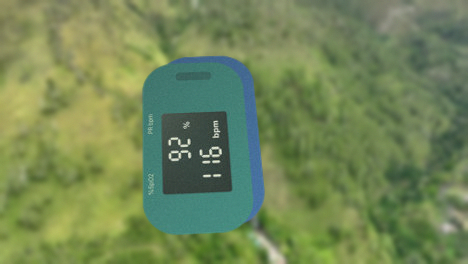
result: 92,%
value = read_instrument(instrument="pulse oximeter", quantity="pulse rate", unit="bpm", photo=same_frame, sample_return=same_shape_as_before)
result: 116,bpm
